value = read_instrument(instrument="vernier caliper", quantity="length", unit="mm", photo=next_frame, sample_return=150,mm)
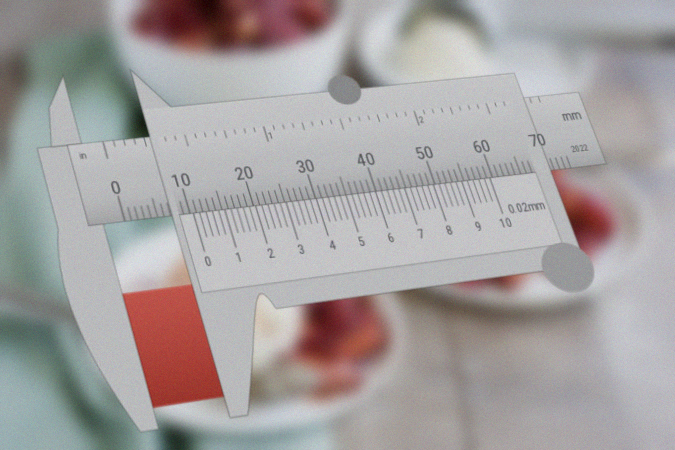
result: 10.5,mm
